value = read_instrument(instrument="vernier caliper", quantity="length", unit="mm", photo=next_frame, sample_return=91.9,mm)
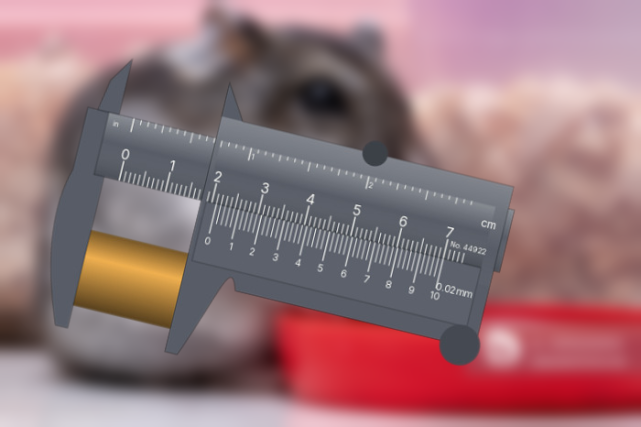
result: 21.0,mm
